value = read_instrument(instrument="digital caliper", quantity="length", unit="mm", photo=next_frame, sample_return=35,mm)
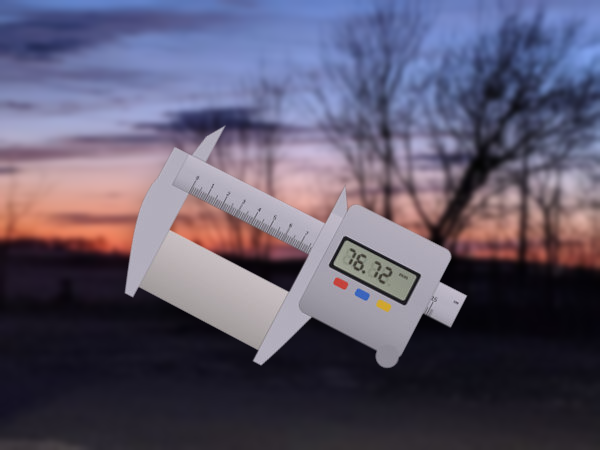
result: 76.72,mm
